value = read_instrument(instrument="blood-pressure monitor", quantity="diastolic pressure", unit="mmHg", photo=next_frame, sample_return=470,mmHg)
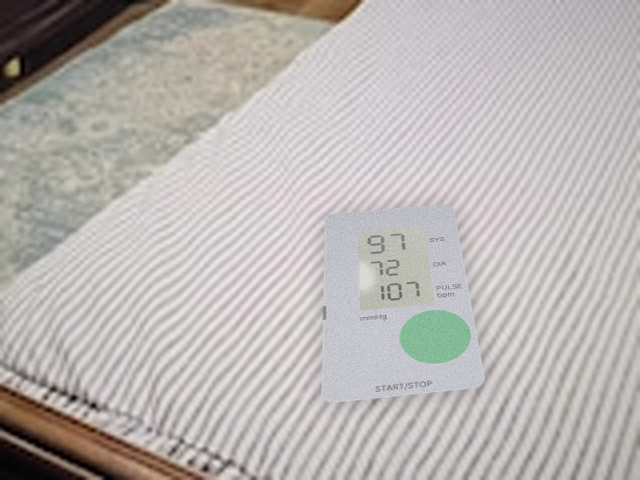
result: 72,mmHg
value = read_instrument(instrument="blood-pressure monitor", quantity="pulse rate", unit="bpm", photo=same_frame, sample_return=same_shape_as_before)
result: 107,bpm
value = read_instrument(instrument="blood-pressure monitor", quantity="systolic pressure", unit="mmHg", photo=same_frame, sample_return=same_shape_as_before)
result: 97,mmHg
